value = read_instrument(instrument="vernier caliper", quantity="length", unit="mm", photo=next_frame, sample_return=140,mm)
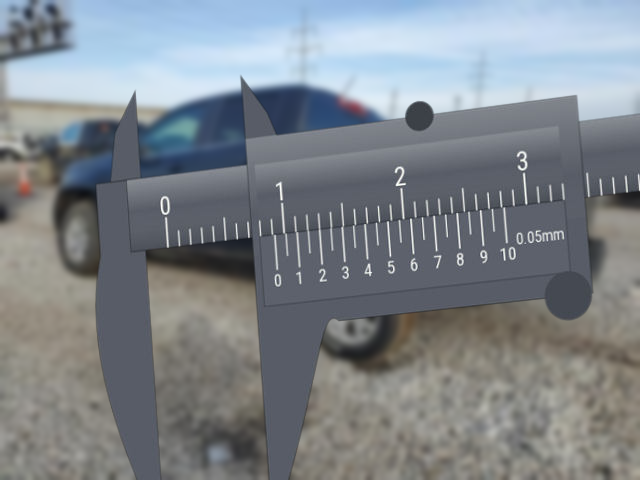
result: 9.2,mm
